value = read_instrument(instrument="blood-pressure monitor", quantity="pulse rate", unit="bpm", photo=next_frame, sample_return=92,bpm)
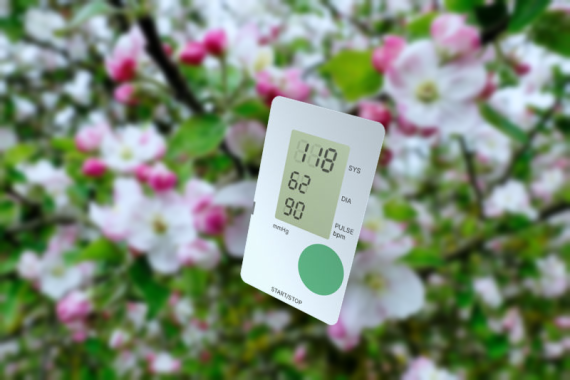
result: 90,bpm
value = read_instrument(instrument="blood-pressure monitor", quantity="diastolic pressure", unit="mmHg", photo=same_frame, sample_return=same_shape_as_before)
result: 62,mmHg
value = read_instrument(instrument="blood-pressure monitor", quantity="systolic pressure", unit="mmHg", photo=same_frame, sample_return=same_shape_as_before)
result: 118,mmHg
